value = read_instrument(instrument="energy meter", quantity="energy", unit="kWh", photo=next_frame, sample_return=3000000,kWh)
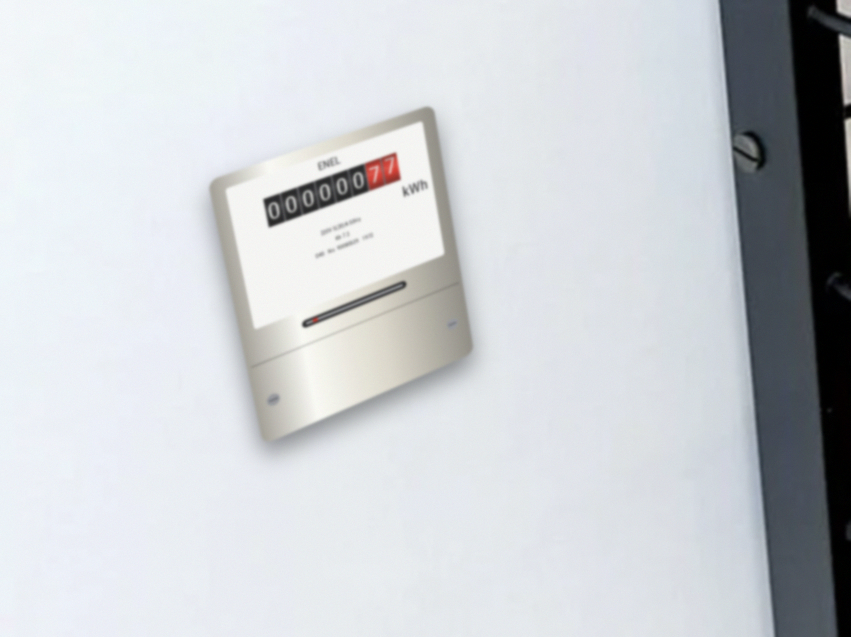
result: 0.77,kWh
